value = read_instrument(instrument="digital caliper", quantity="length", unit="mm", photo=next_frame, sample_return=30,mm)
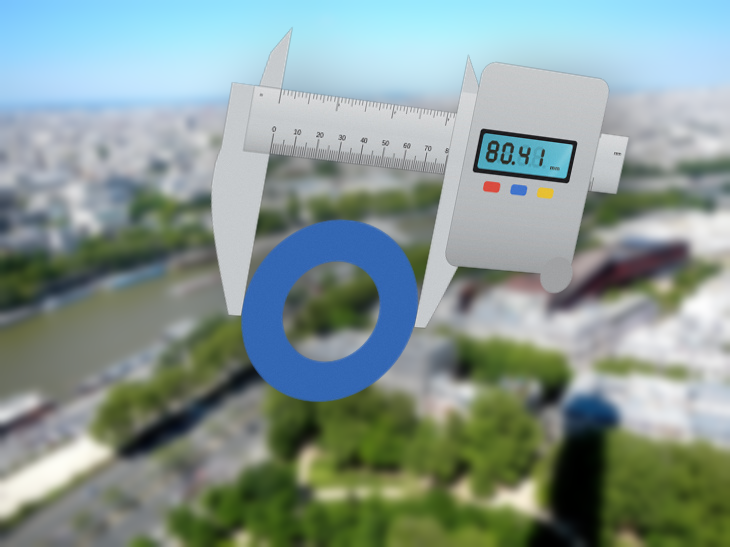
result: 80.41,mm
